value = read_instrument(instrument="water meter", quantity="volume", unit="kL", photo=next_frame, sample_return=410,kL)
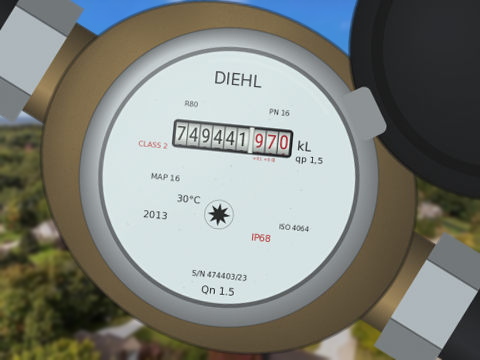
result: 749441.970,kL
